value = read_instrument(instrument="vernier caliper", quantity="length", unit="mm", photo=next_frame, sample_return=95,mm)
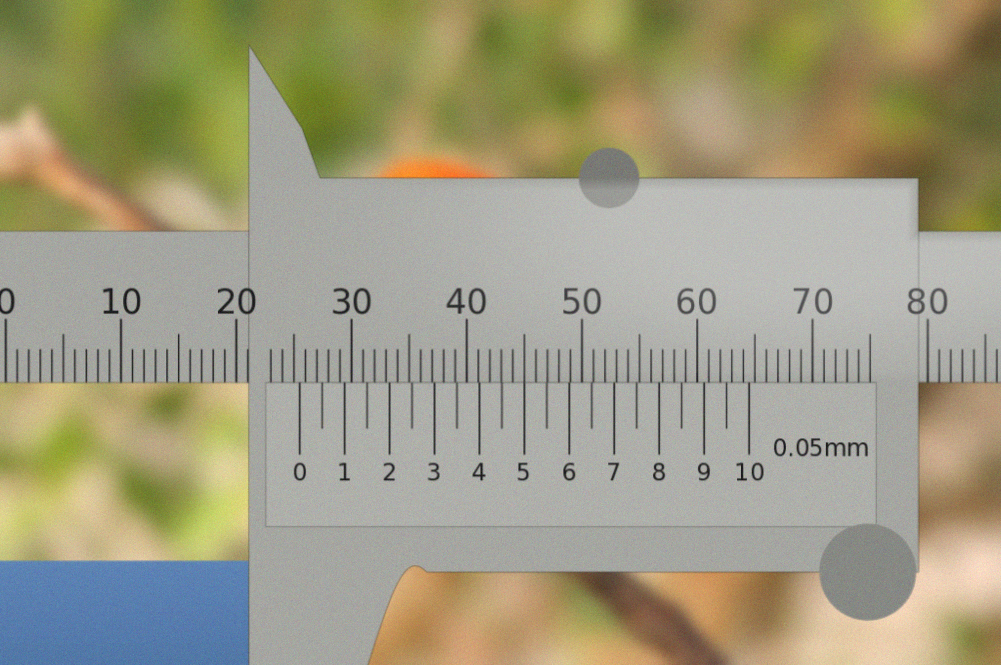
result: 25.5,mm
